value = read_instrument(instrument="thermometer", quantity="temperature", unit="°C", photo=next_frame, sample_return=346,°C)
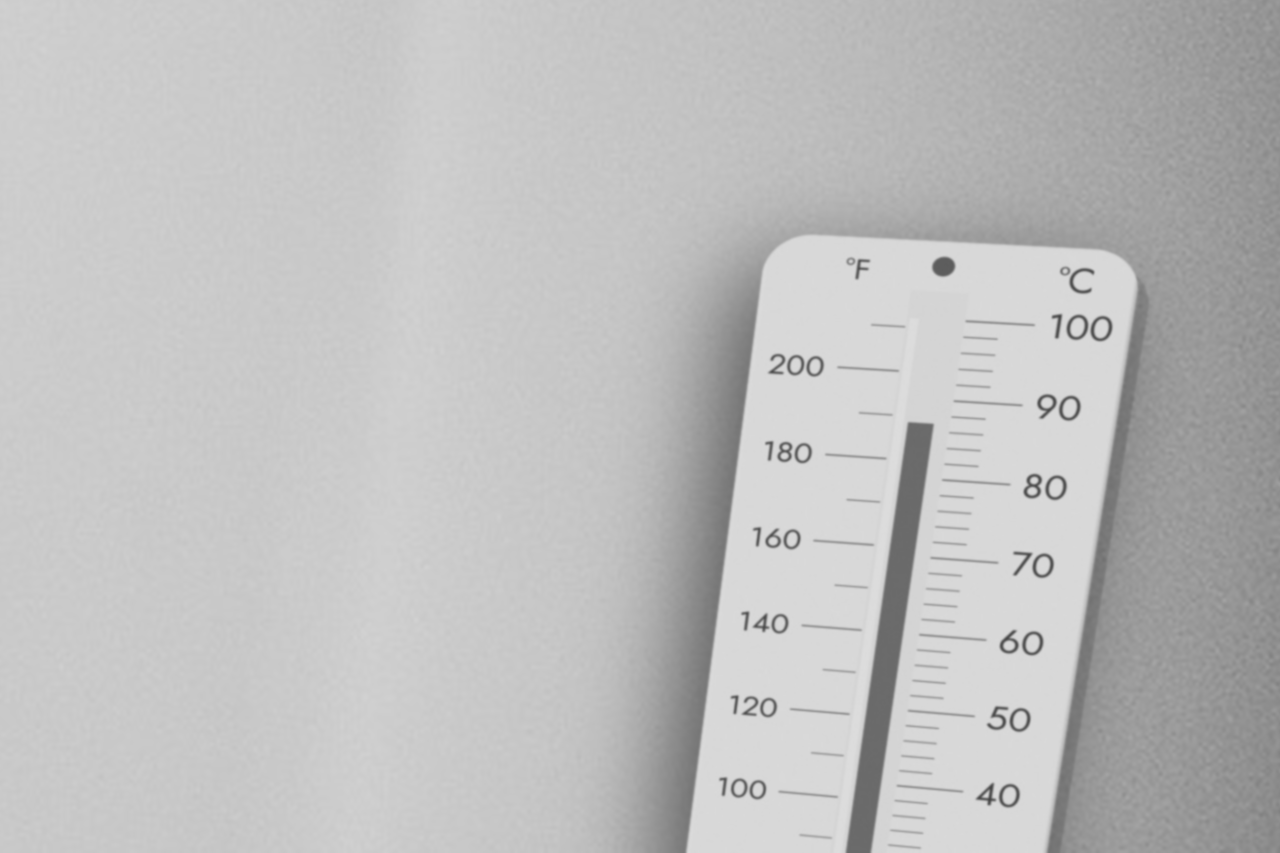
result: 87,°C
